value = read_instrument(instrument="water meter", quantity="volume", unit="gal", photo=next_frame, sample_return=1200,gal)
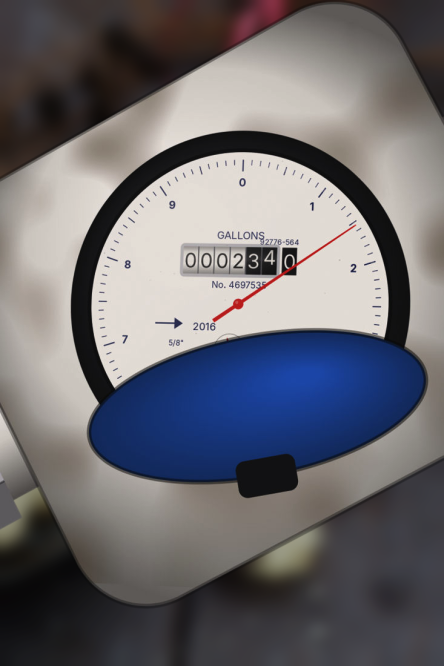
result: 2341.5,gal
